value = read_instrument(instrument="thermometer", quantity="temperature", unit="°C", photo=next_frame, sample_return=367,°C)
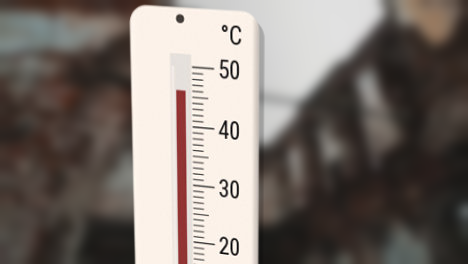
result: 46,°C
